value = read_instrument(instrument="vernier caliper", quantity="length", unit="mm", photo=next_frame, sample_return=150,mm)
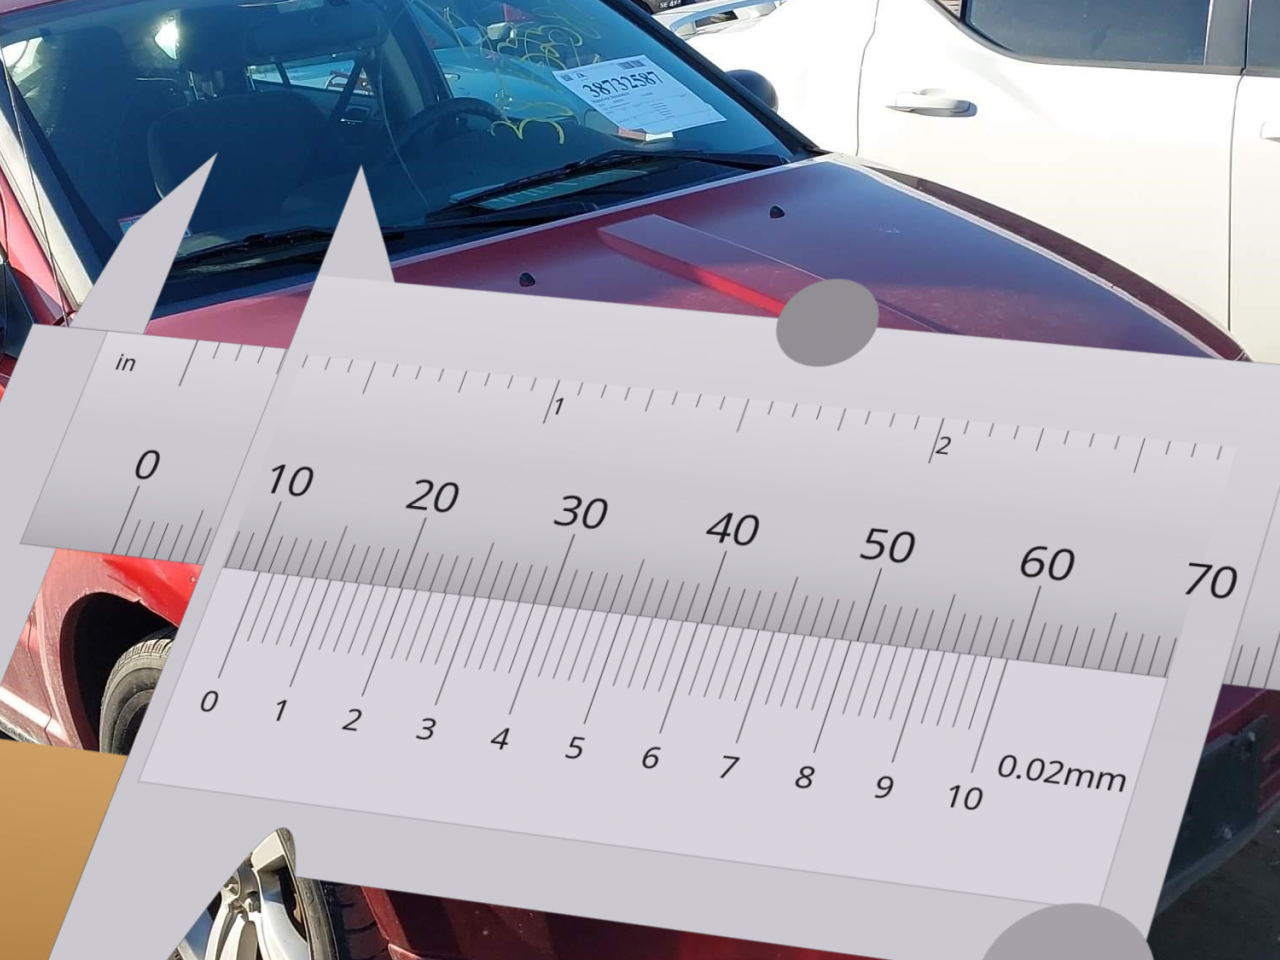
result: 10.4,mm
